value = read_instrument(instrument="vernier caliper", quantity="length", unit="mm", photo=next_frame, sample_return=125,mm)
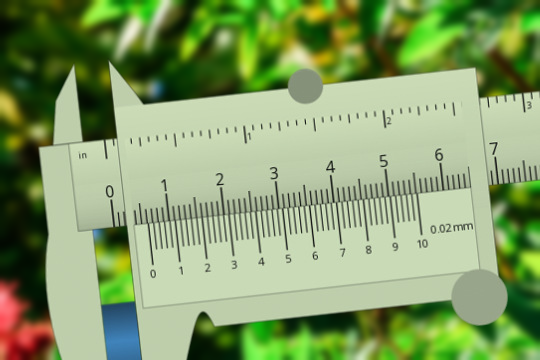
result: 6.2,mm
